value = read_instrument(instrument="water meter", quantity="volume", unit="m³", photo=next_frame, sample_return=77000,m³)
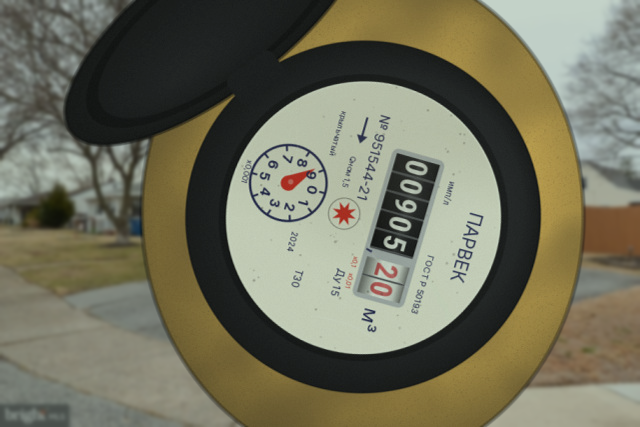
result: 905.208,m³
